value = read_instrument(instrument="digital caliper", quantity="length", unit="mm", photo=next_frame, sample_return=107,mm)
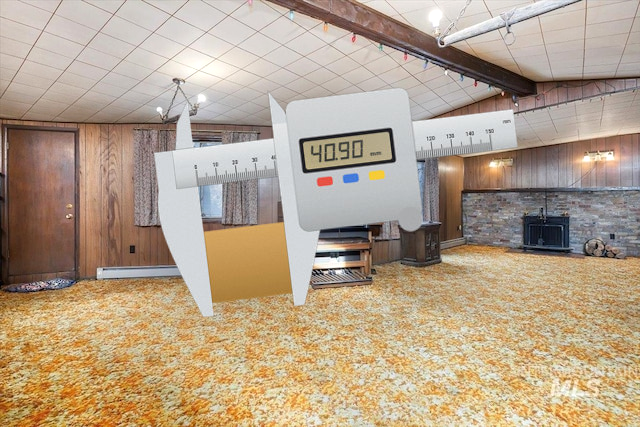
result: 40.90,mm
